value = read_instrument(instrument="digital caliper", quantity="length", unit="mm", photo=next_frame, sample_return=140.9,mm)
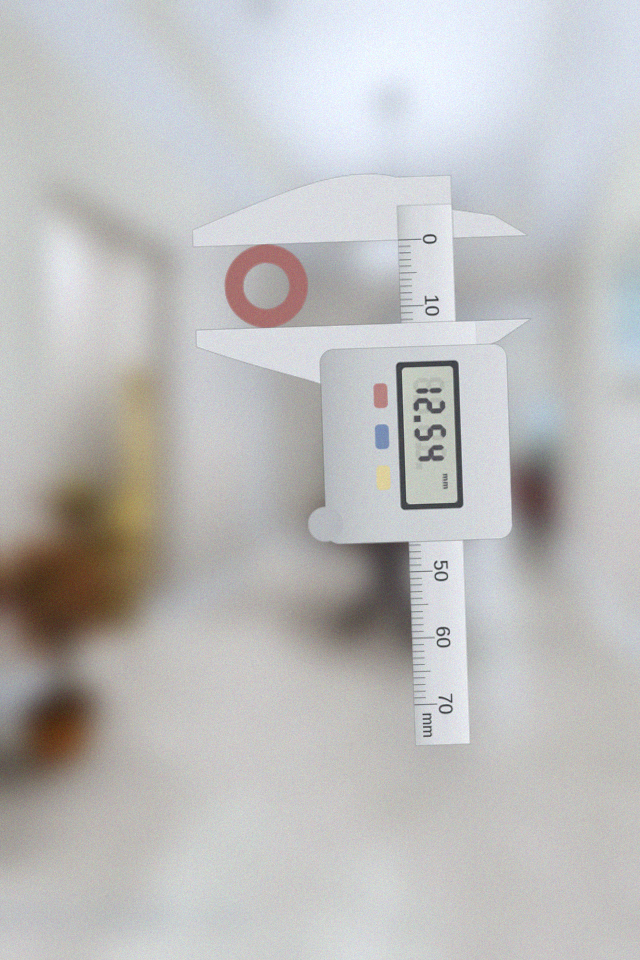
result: 12.54,mm
